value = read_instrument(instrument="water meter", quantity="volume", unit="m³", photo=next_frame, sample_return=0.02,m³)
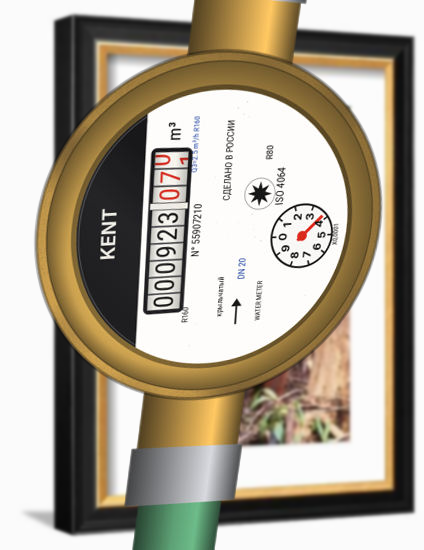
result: 923.0703,m³
